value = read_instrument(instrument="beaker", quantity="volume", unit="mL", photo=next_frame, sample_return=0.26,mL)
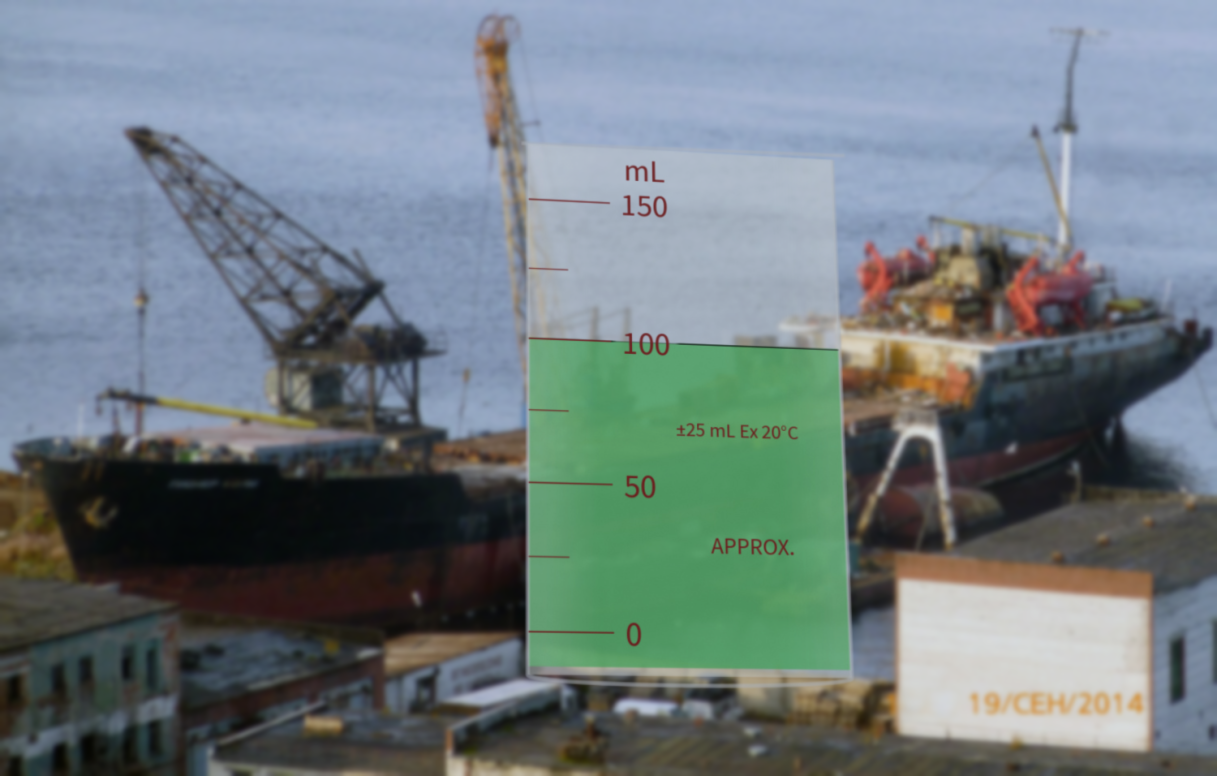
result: 100,mL
